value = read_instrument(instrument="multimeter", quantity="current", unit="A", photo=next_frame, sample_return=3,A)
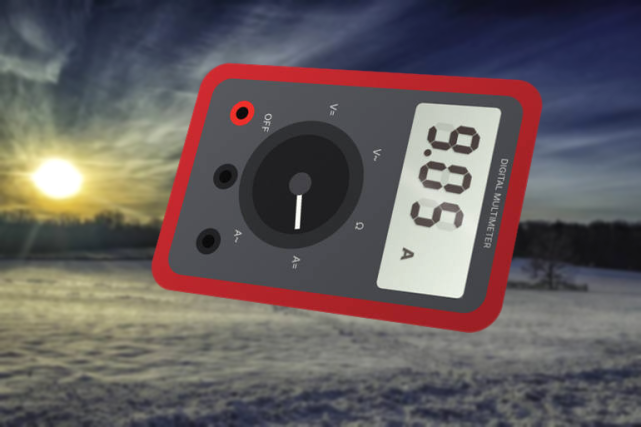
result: 9.05,A
